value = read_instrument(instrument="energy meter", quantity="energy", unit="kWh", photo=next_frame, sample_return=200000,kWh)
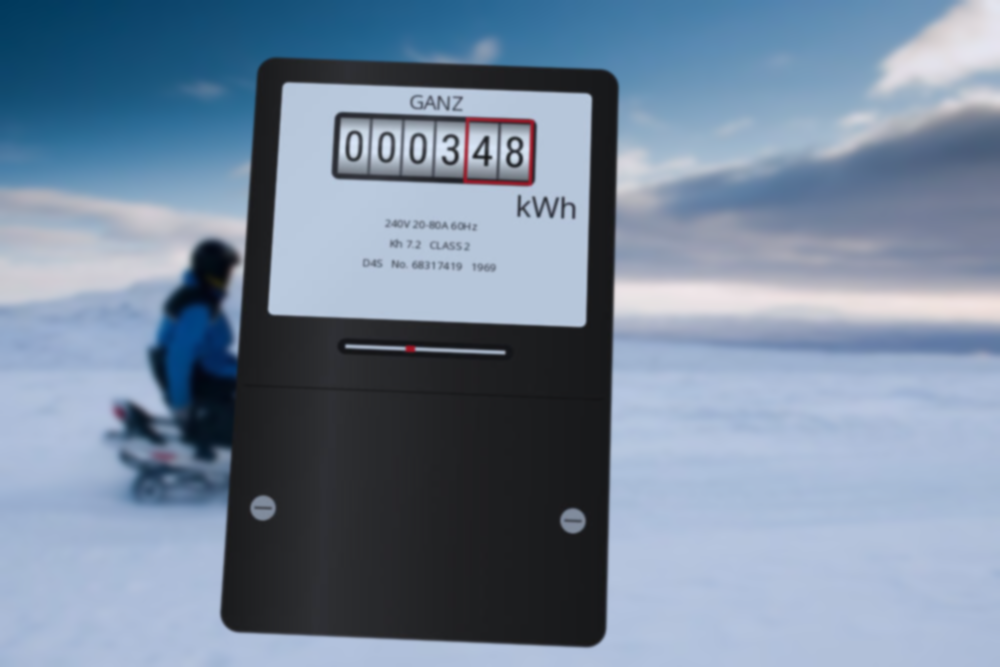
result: 3.48,kWh
